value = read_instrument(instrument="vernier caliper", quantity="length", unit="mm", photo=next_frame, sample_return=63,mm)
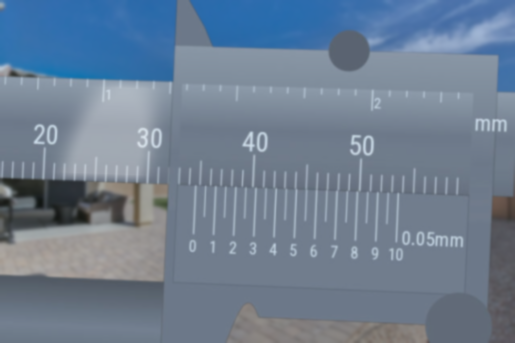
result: 34.6,mm
